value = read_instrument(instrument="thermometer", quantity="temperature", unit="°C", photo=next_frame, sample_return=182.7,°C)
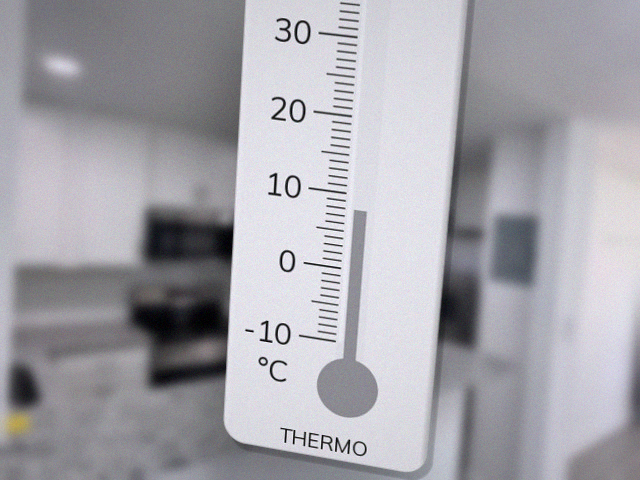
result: 8,°C
